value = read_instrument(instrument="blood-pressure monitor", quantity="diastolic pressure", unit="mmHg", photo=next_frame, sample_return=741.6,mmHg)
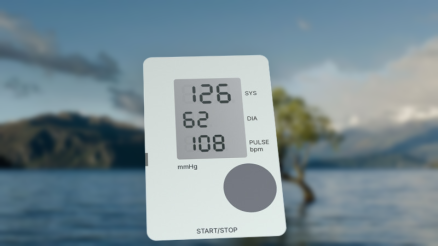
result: 62,mmHg
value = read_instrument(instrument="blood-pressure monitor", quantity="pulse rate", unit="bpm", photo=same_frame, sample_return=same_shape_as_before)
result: 108,bpm
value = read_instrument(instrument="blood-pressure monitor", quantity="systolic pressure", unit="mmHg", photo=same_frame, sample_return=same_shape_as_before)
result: 126,mmHg
